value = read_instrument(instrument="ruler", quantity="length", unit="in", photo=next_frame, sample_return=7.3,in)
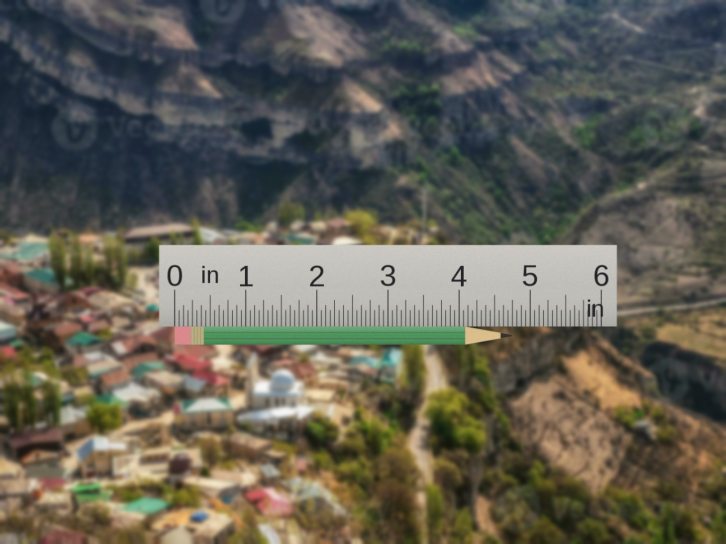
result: 4.75,in
